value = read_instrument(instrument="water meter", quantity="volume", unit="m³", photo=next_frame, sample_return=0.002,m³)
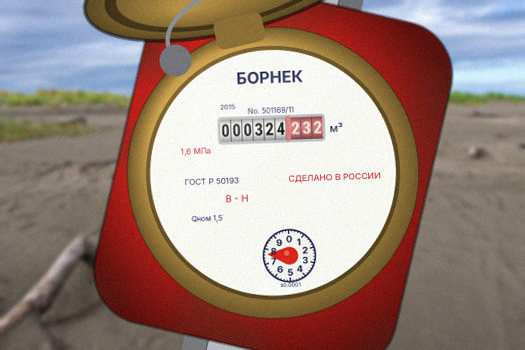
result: 324.2327,m³
